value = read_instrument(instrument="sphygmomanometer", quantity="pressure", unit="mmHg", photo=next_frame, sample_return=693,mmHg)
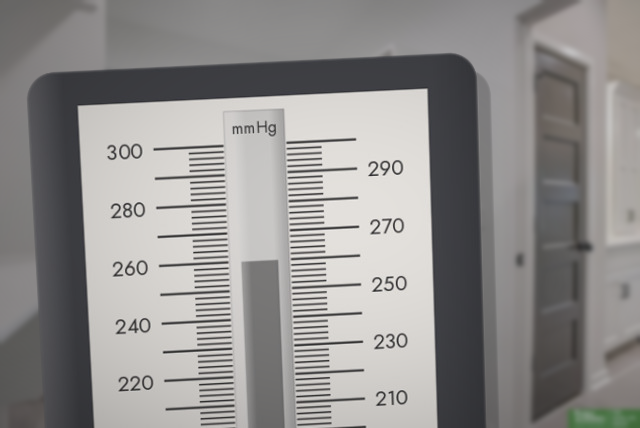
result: 260,mmHg
